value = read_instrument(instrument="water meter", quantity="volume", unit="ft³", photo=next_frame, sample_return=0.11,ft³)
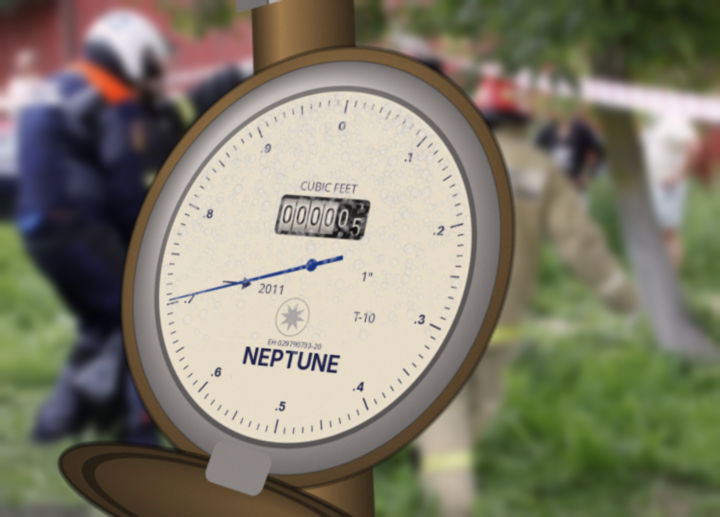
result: 4.70,ft³
